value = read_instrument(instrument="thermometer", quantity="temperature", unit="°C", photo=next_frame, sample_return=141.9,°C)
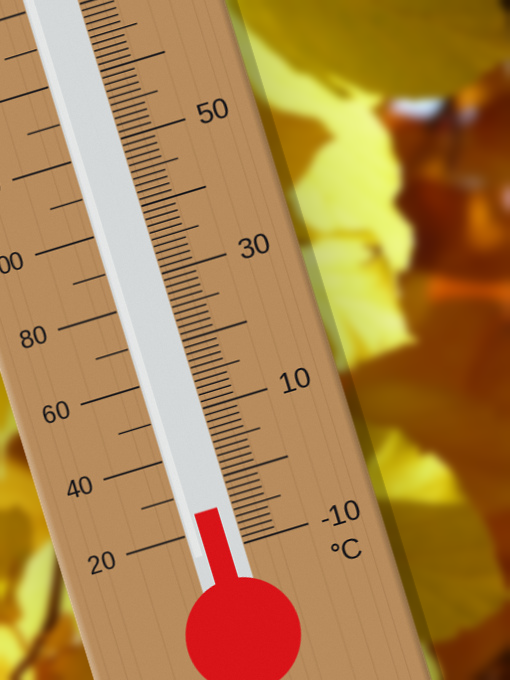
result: -4,°C
